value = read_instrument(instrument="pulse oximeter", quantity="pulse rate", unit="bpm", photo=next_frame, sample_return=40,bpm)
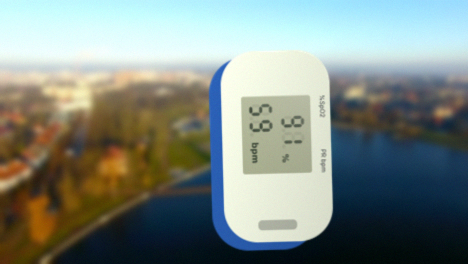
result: 59,bpm
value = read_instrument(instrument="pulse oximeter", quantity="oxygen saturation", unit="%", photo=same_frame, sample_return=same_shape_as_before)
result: 91,%
